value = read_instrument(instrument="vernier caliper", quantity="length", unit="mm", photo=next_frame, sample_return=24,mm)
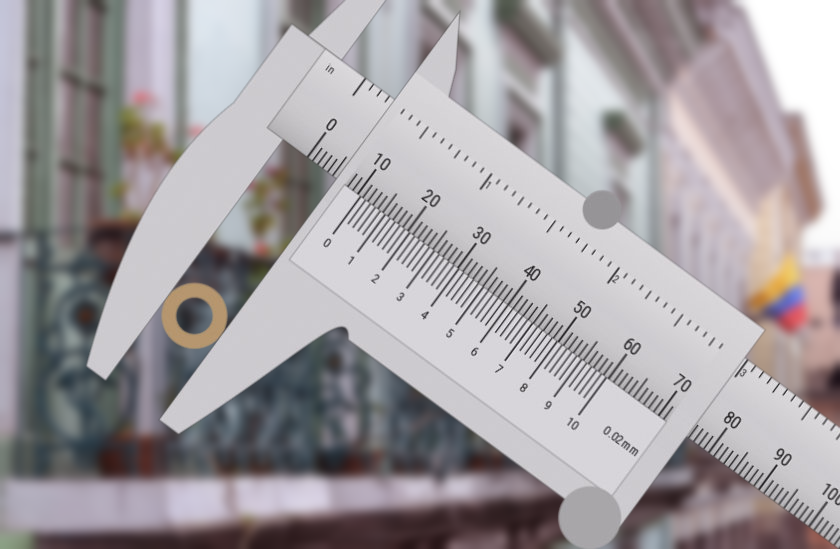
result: 10.6,mm
